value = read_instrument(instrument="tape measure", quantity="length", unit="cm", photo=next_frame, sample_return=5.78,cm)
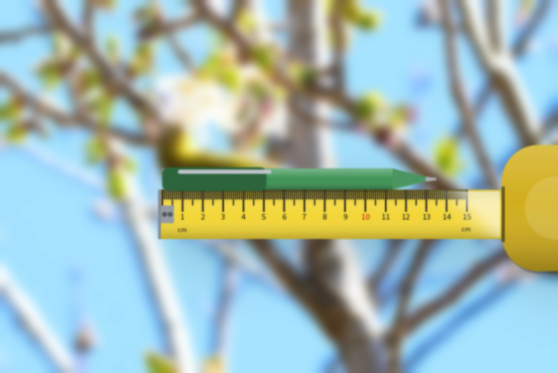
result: 13.5,cm
